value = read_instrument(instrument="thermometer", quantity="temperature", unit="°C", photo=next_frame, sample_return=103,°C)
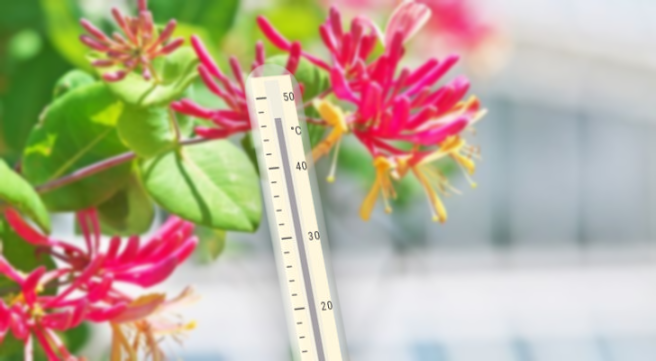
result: 47,°C
